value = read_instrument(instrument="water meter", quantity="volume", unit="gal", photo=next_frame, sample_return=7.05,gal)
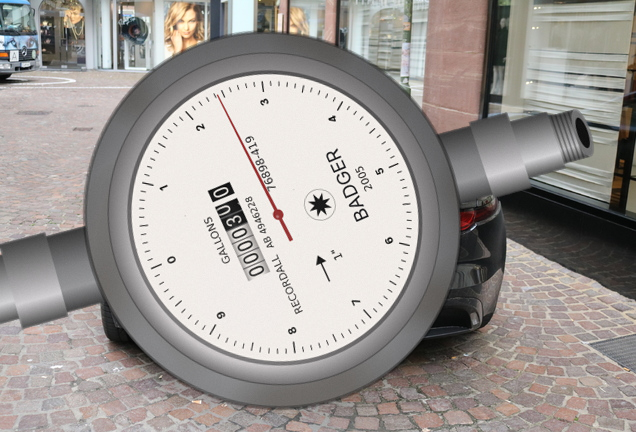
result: 302.4,gal
